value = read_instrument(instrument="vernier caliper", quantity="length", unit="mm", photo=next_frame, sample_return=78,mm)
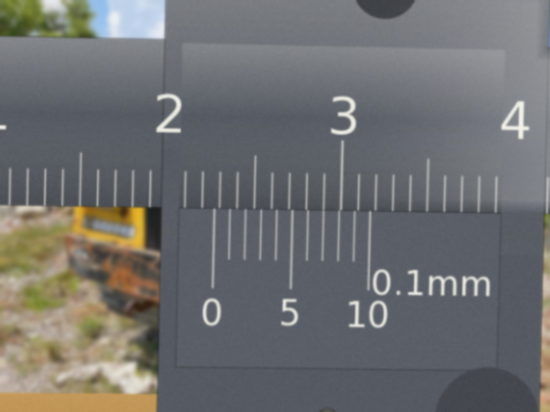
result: 22.7,mm
